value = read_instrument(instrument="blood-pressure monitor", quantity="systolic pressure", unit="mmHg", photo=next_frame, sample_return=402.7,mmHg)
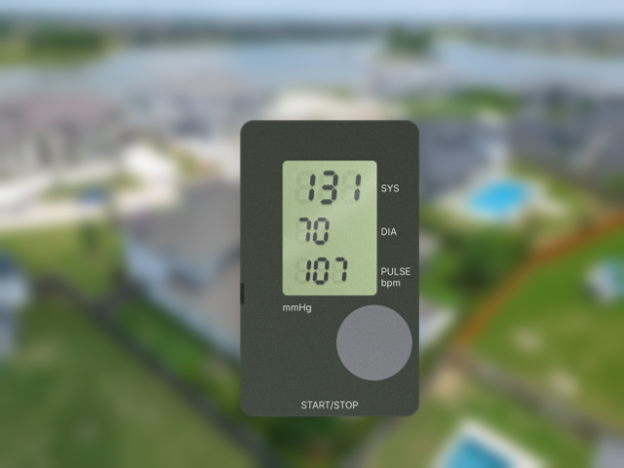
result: 131,mmHg
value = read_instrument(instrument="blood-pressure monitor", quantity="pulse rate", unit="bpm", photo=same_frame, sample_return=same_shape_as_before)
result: 107,bpm
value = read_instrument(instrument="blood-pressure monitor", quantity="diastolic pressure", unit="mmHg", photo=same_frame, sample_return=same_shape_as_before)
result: 70,mmHg
